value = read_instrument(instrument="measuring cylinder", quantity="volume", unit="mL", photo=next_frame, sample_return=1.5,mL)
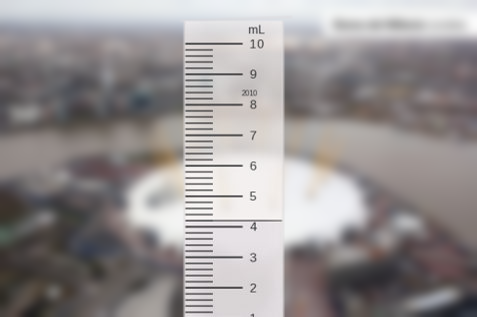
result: 4.2,mL
